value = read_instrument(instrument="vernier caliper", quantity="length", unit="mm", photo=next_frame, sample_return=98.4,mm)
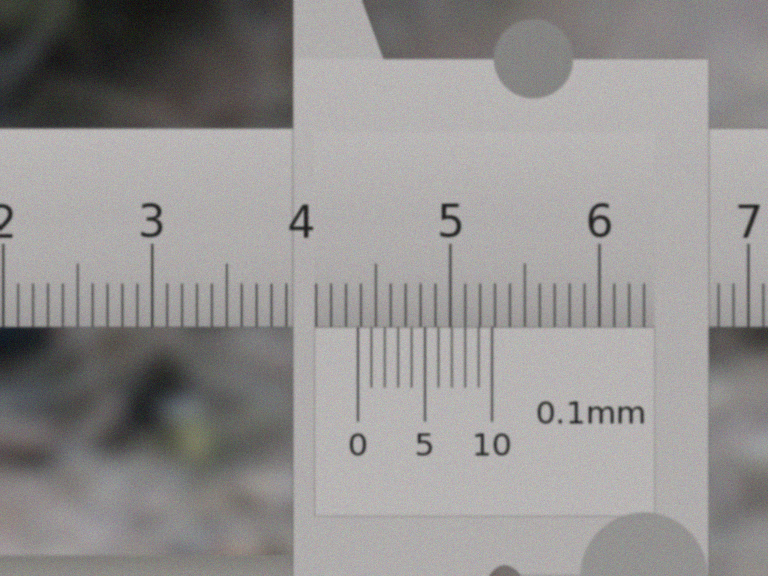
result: 43.8,mm
